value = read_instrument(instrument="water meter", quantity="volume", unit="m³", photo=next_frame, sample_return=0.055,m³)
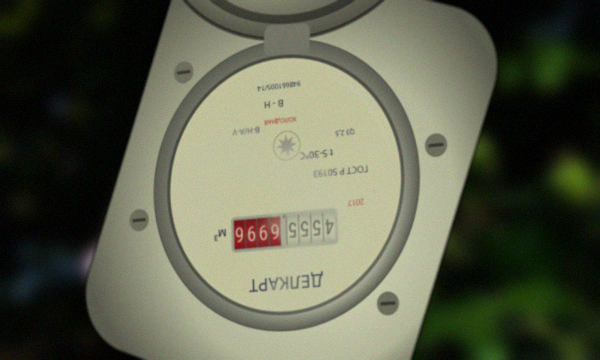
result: 4555.6996,m³
